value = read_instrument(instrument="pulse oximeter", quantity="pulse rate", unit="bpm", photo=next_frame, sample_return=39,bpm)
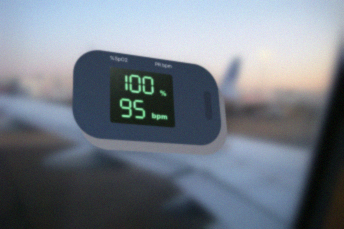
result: 95,bpm
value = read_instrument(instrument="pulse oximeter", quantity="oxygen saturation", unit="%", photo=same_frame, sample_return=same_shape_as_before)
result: 100,%
